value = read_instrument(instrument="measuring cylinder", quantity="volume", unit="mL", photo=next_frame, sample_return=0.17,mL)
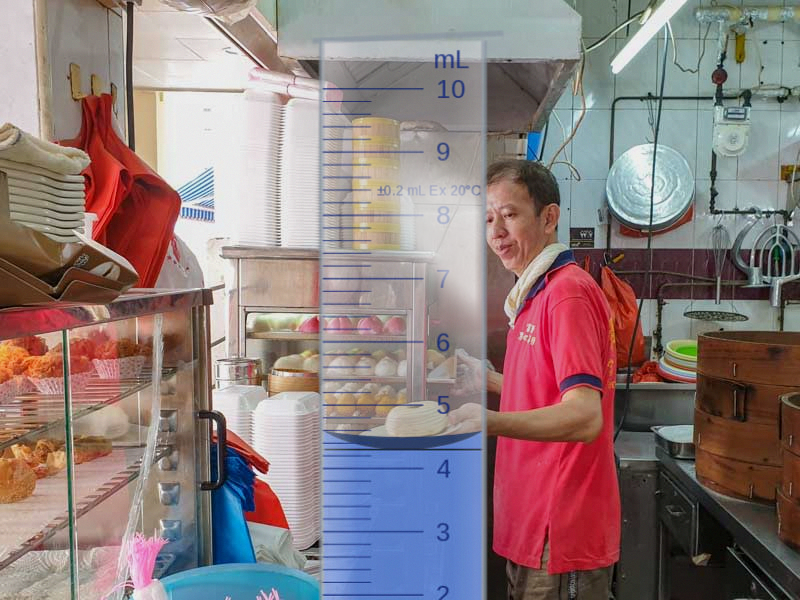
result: 4.3,mL
